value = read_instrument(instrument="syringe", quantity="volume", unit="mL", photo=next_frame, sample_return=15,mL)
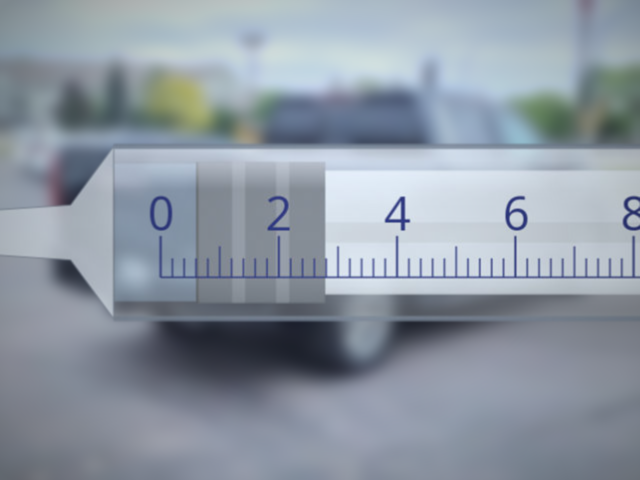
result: 0.6,mL
